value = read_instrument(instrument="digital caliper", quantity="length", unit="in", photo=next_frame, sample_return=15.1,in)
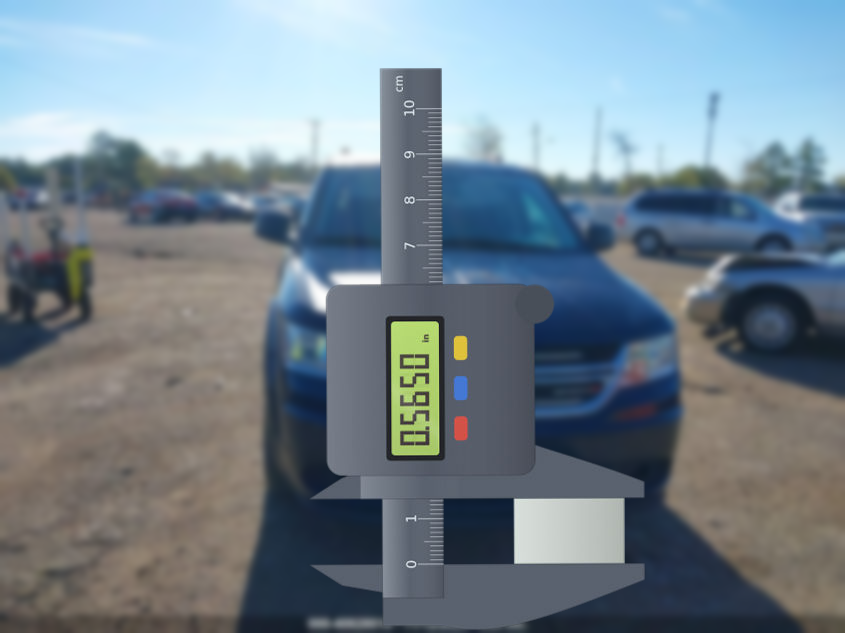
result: 0.5650,in
